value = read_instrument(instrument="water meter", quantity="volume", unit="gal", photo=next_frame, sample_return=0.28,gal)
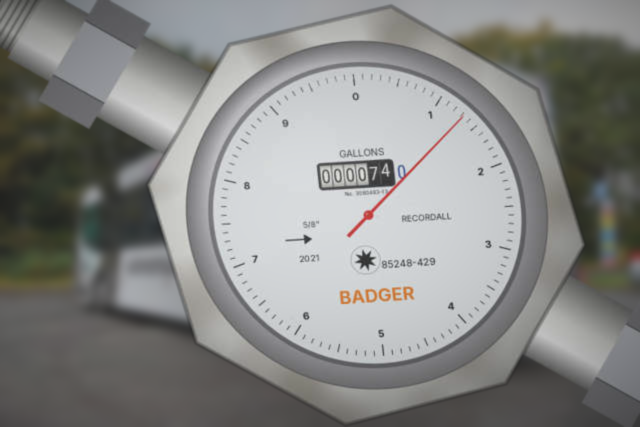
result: 741.3,gal
